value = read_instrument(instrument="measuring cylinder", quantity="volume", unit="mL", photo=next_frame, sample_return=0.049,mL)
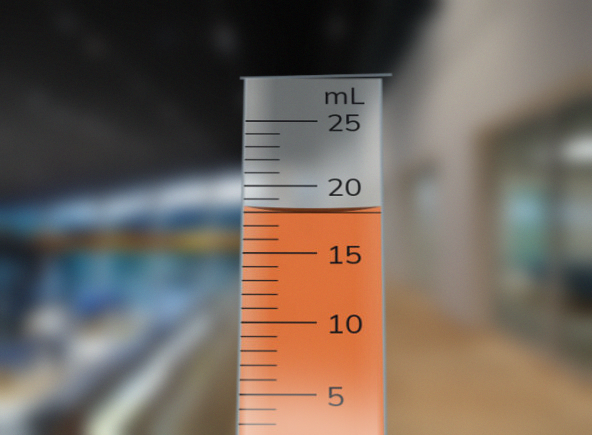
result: 18,mL
